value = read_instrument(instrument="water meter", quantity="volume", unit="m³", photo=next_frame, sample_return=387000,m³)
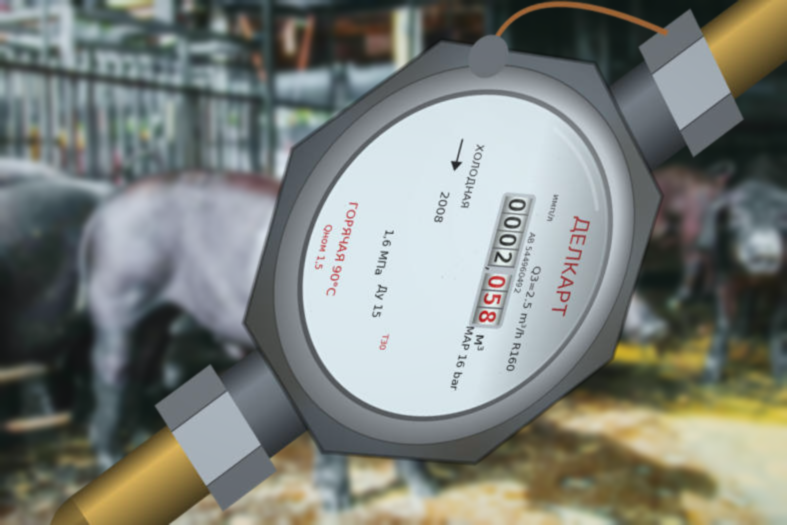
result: 2.058,m³
